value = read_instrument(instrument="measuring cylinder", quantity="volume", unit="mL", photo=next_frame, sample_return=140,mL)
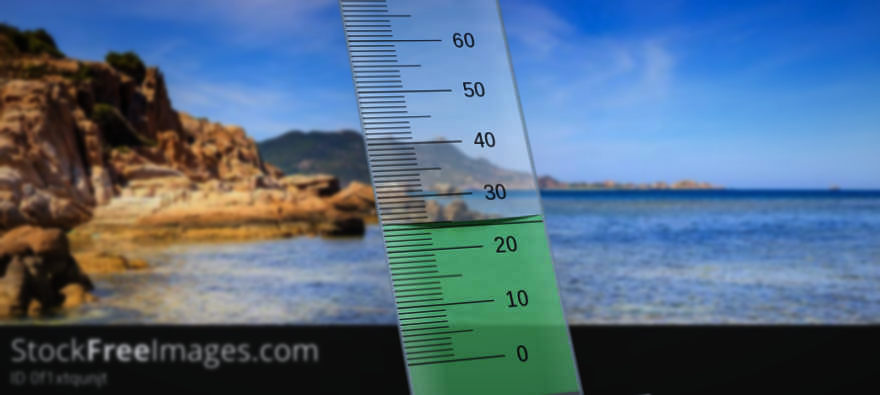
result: 24,mL
